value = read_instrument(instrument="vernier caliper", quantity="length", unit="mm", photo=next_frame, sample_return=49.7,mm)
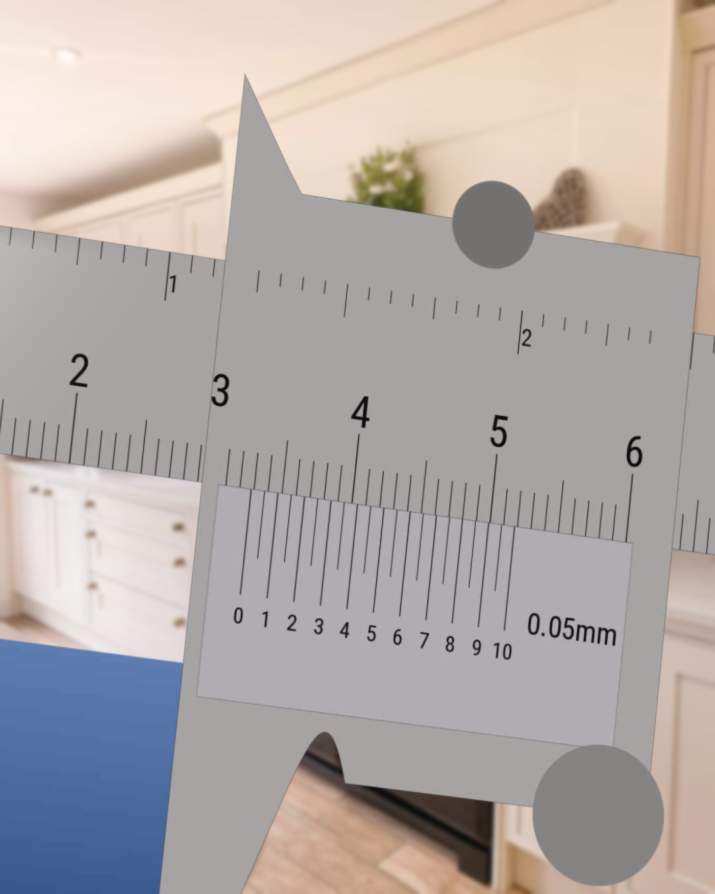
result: 32.8,mm
